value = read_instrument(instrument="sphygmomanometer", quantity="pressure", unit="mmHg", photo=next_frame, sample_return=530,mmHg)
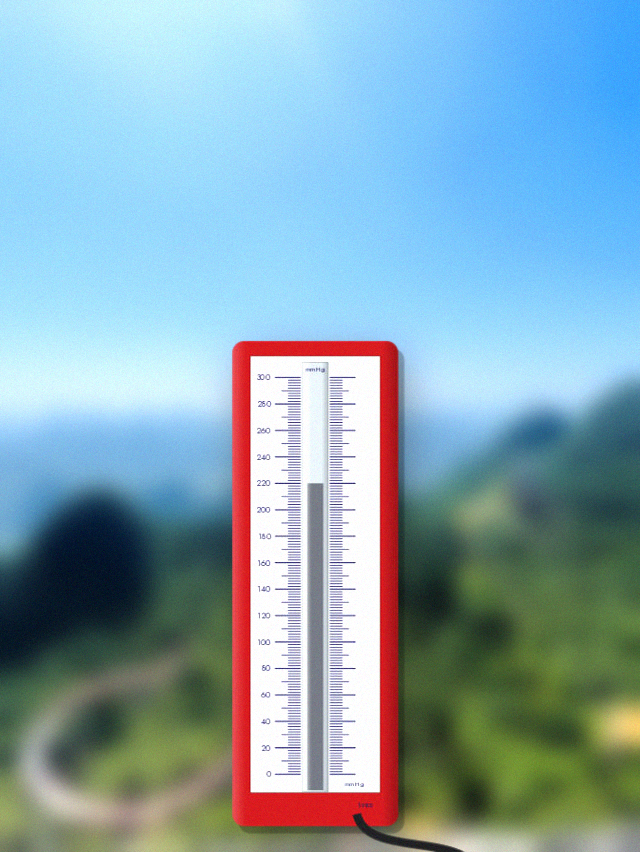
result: 220,mmHg
